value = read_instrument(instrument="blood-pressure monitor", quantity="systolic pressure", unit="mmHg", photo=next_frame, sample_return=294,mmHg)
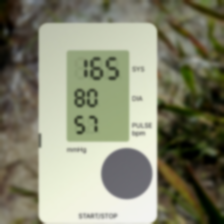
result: 165,mmHg
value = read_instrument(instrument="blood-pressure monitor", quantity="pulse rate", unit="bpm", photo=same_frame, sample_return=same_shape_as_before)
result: 57,bpm
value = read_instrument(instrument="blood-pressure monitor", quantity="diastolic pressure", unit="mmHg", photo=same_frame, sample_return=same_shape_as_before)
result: 80,mmHg
